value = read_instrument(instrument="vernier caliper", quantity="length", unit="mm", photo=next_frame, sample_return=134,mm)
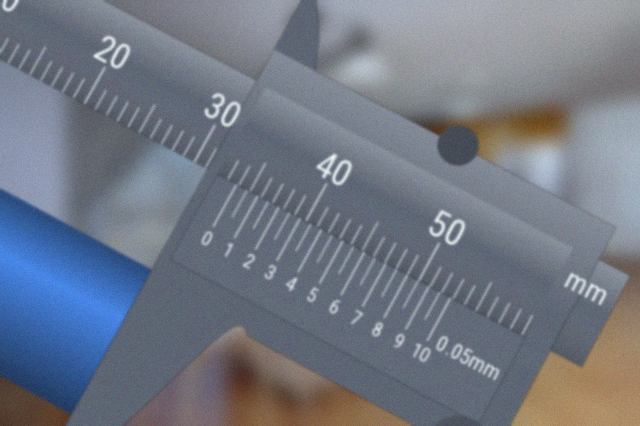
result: 33.8,mm
